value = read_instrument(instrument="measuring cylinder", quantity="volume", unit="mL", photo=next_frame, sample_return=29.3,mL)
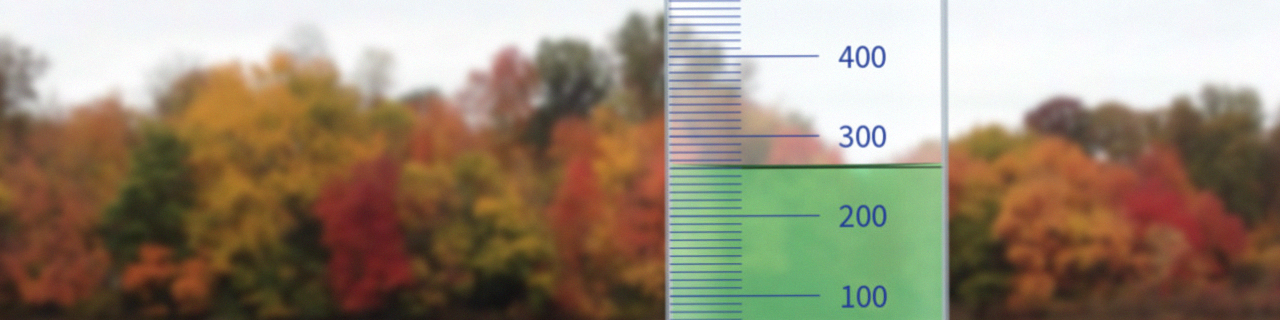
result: 260,mL
